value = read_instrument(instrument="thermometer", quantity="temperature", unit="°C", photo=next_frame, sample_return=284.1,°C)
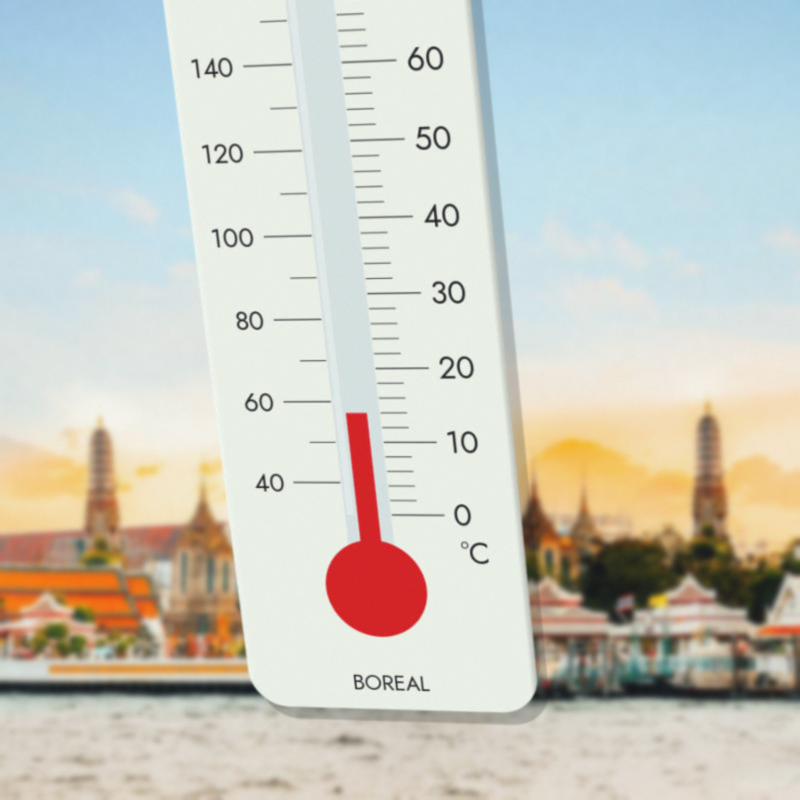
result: 14,°C
